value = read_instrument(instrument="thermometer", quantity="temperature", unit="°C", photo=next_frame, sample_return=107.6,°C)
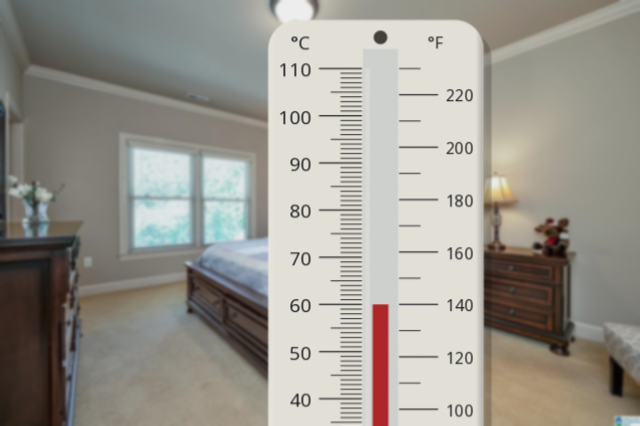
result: 60,°C
